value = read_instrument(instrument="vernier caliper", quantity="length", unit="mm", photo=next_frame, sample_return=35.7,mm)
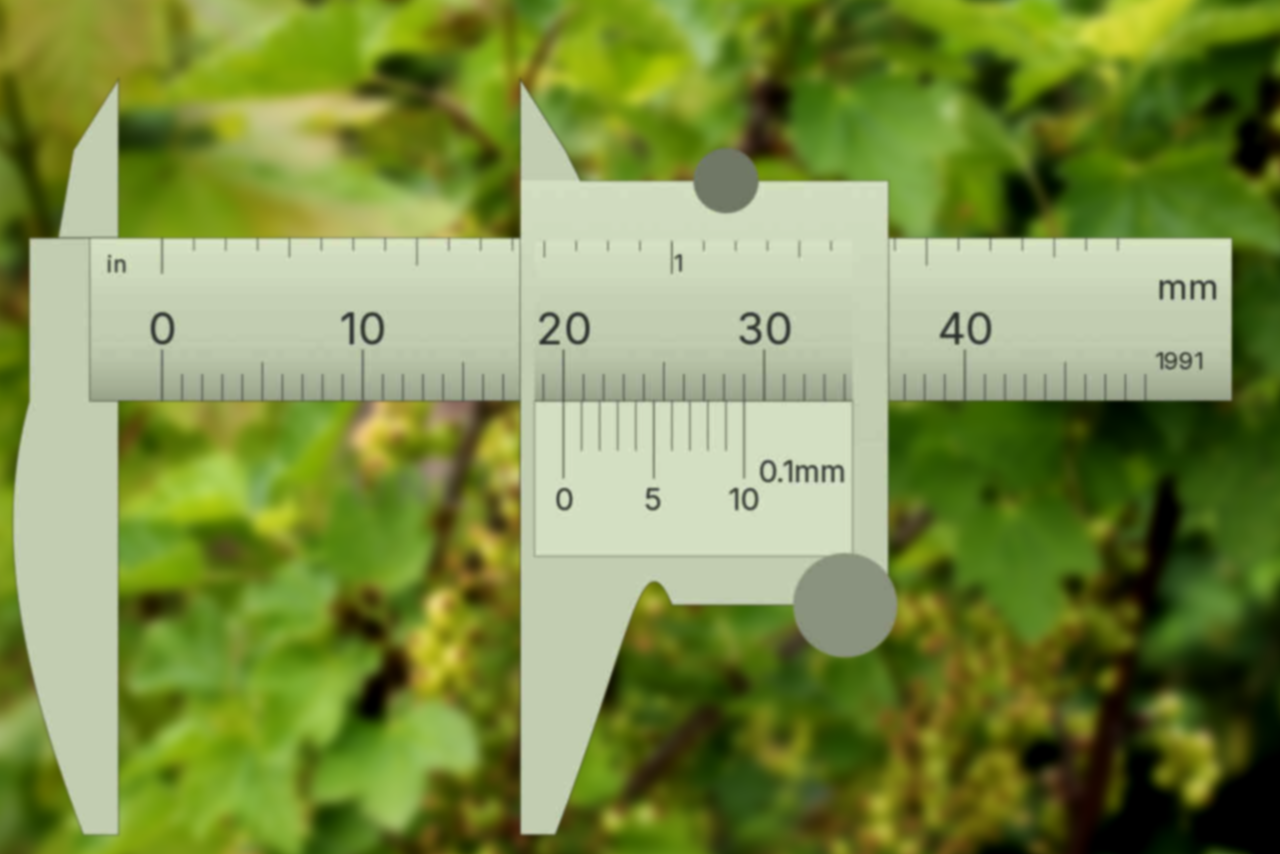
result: 20.0,mm
